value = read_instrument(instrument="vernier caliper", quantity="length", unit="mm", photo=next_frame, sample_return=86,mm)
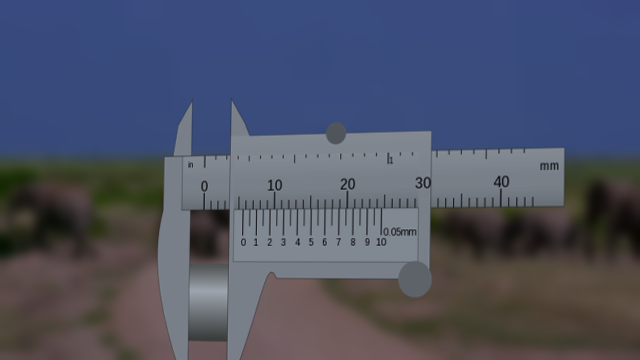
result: 5.6,mm
